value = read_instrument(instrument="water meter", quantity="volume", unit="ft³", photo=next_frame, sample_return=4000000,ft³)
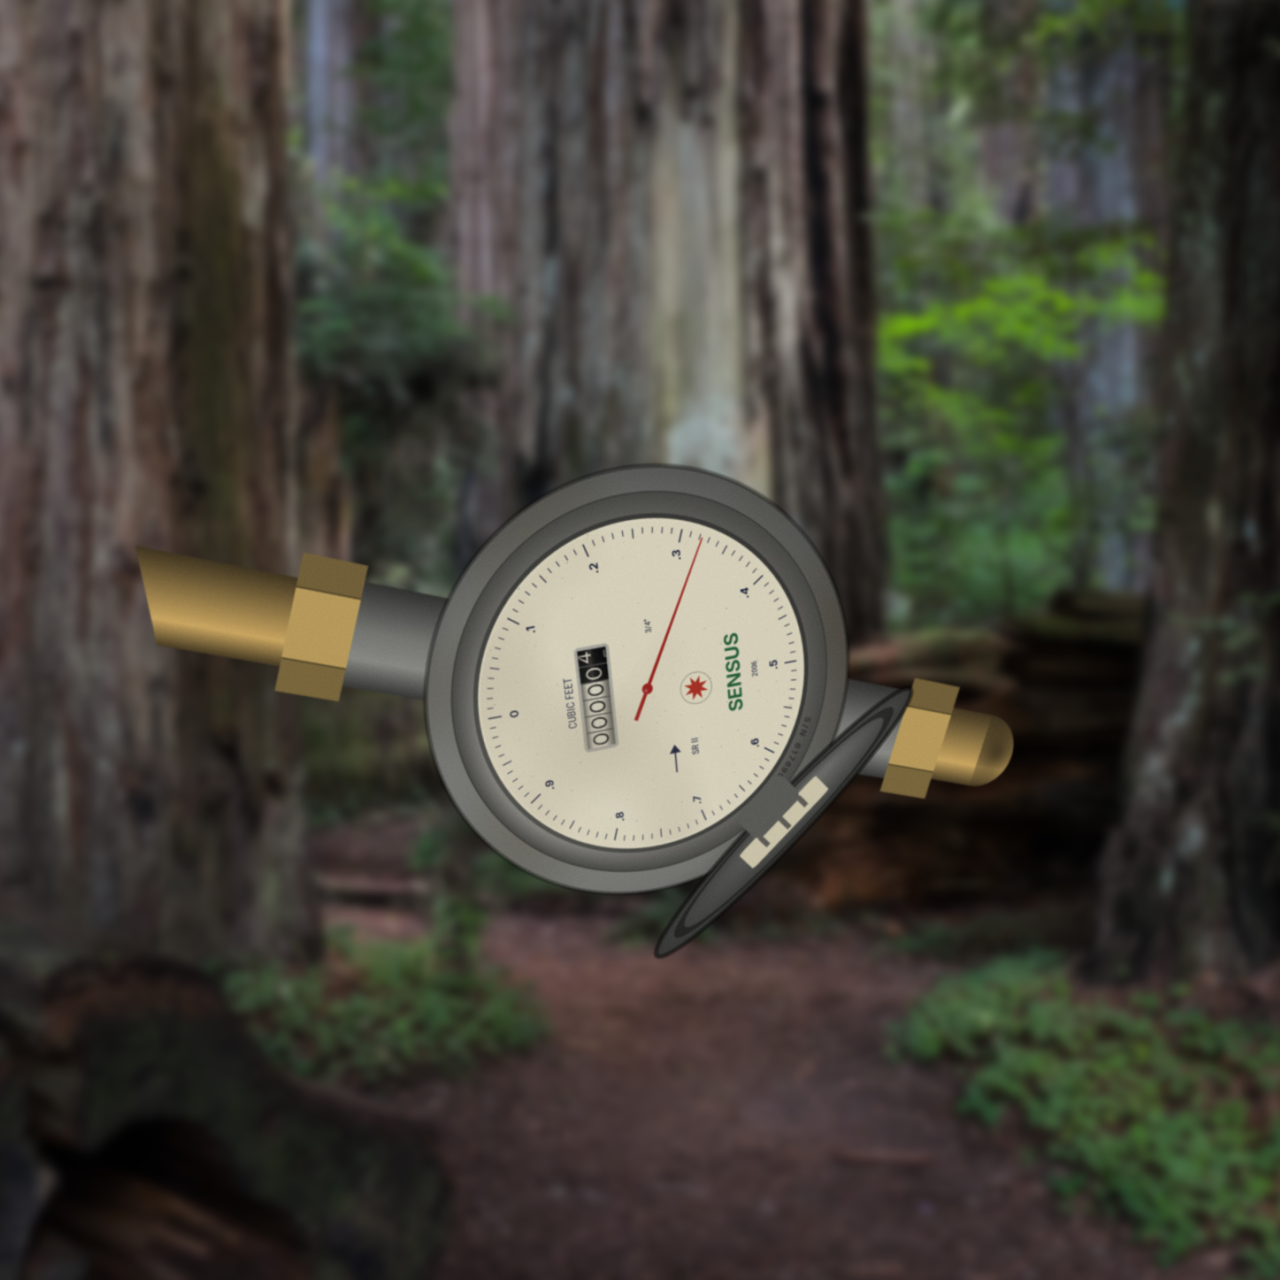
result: 4.32,ft³
